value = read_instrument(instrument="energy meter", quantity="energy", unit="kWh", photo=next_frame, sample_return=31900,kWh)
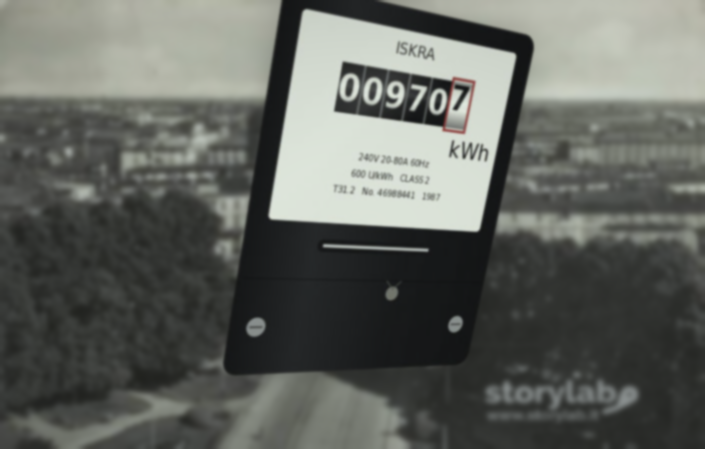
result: 970.7,kWh
